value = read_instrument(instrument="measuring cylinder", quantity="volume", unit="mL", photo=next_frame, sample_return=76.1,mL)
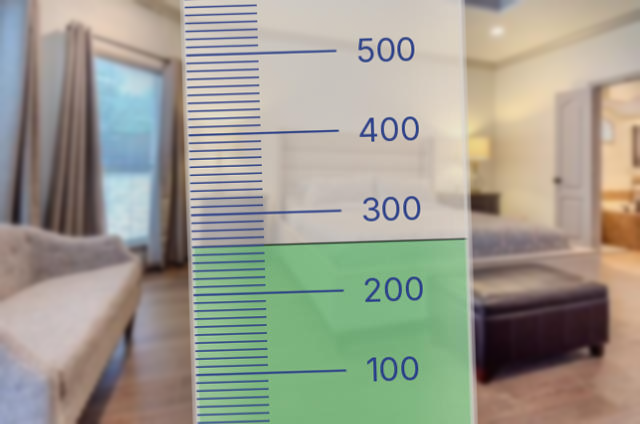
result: 260,mL
